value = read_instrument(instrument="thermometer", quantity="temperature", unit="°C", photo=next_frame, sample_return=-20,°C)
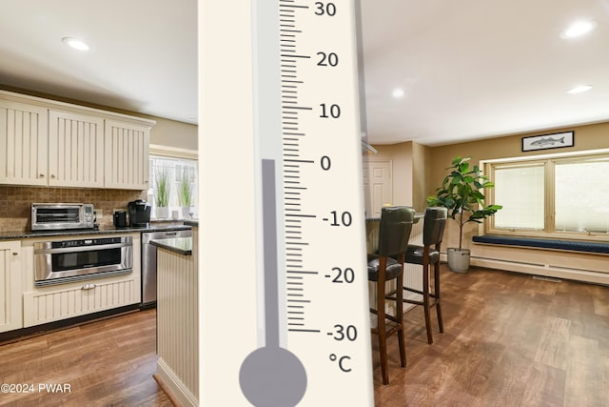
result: 0,°C
